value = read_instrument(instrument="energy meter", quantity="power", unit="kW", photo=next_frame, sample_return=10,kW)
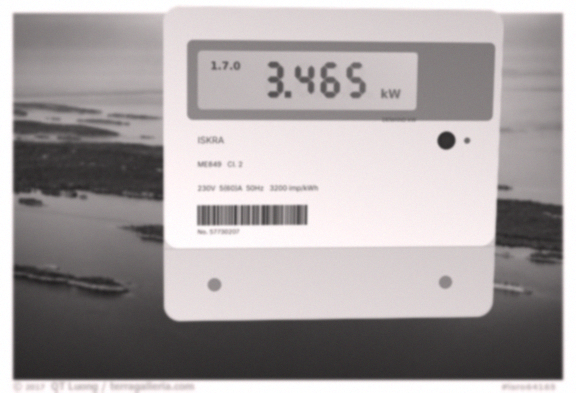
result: 3.465,kW
